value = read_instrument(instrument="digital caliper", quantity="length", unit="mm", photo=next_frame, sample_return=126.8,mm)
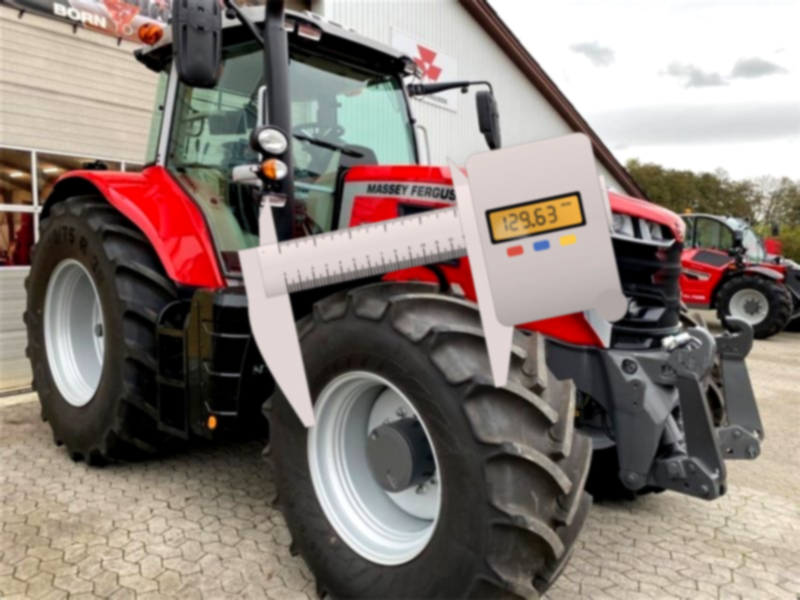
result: 129.63,mm
